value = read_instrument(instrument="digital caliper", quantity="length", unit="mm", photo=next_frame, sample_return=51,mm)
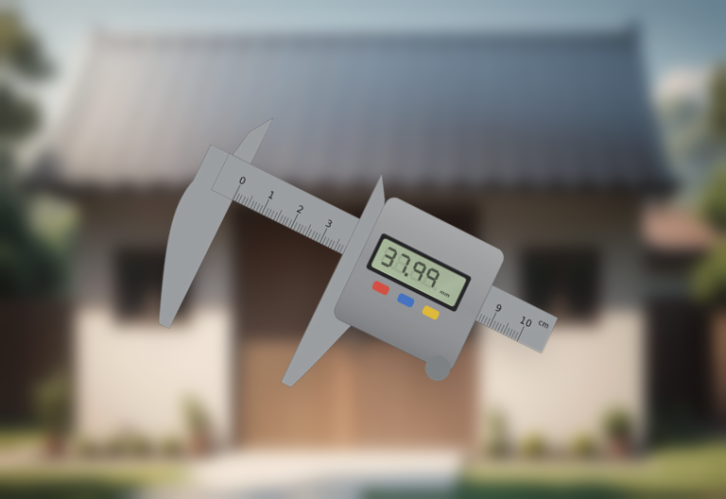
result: 37.99,mm
